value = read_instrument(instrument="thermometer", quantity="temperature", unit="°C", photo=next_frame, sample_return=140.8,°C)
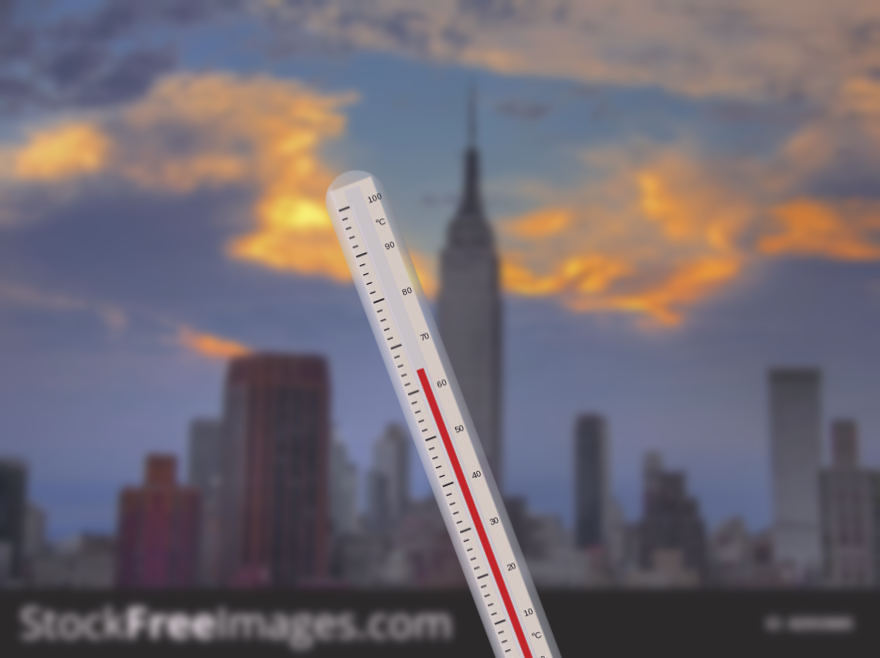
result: 64,°C
